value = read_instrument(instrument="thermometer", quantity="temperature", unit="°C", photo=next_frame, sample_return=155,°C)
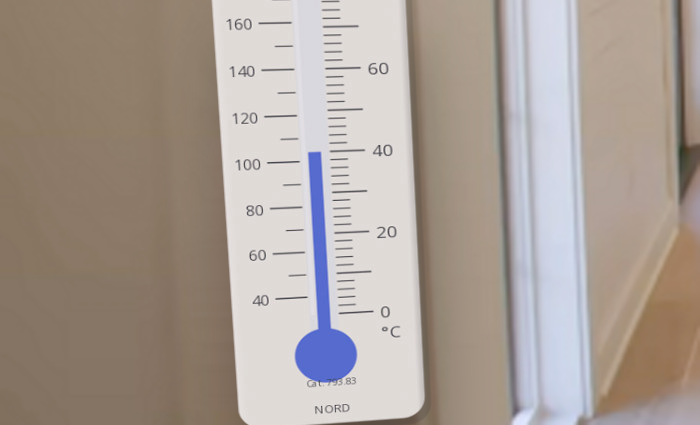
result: 40,°C
